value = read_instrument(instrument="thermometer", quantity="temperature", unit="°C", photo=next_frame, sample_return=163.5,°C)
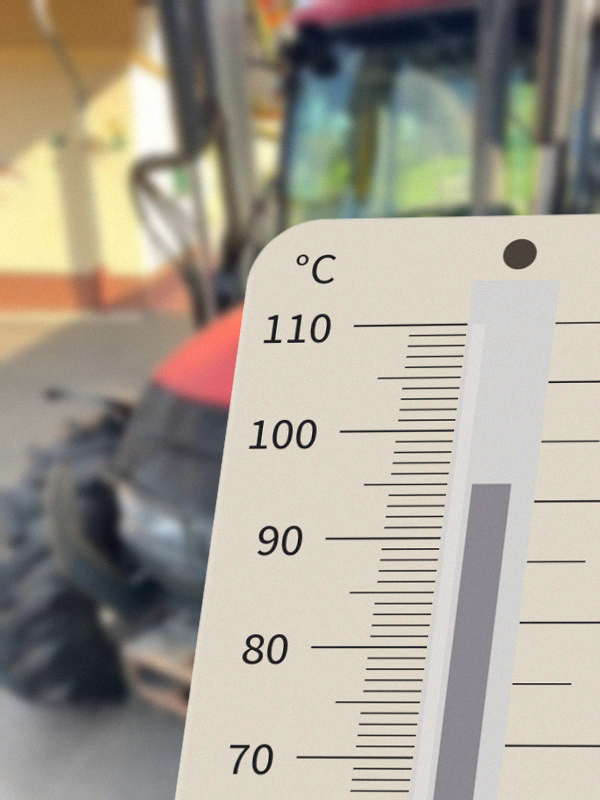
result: 95,°C
